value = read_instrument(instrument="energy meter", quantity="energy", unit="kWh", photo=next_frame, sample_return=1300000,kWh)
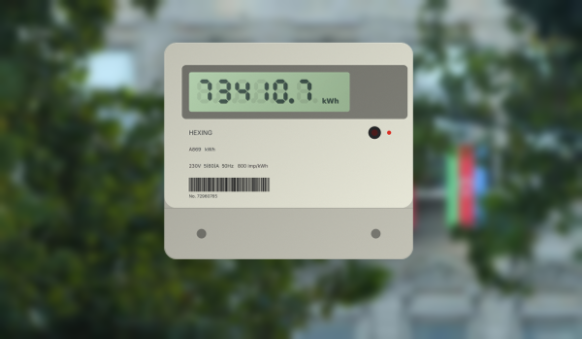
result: 73410.7,kWh
